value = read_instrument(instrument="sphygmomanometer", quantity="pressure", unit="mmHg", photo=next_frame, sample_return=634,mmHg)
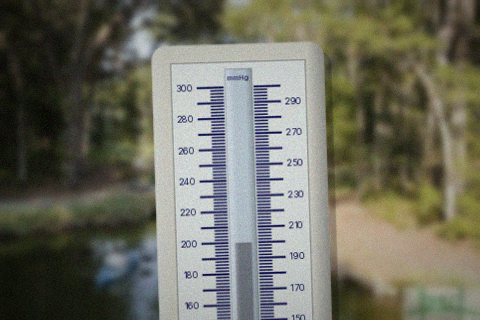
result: 200,mmHg
